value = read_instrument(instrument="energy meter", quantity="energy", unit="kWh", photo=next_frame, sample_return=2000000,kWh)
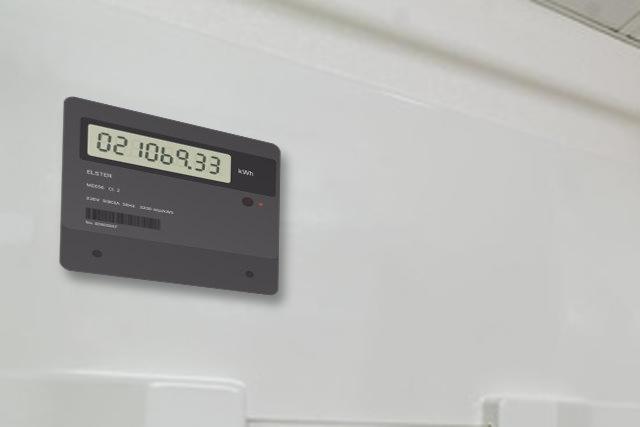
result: 21069.33,kWh
